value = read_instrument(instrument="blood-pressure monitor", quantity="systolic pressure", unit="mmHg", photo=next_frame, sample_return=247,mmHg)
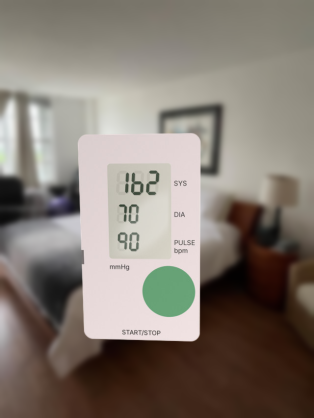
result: 162,mmHg
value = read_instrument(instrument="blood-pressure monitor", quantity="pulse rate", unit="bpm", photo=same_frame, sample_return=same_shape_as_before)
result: 90,bpm
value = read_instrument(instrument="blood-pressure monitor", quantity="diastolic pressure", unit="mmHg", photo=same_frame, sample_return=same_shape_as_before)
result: 70,mmHg
